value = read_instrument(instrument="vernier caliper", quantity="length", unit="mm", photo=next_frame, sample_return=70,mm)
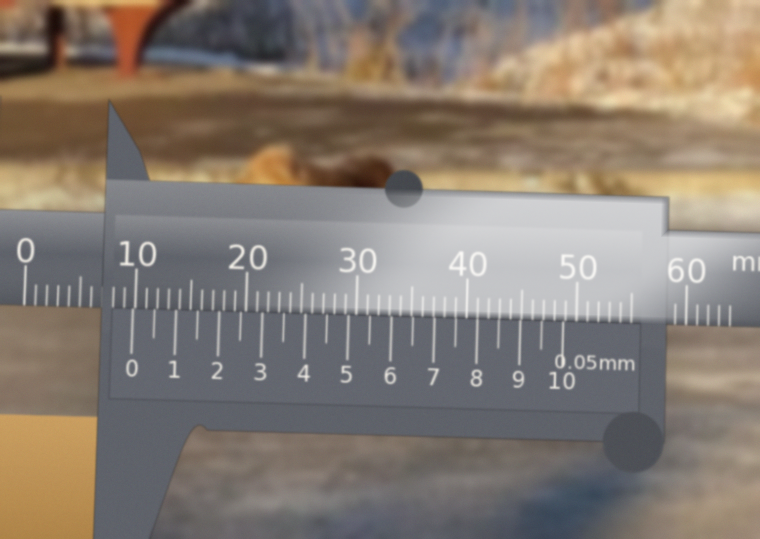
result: 9.8,mm
